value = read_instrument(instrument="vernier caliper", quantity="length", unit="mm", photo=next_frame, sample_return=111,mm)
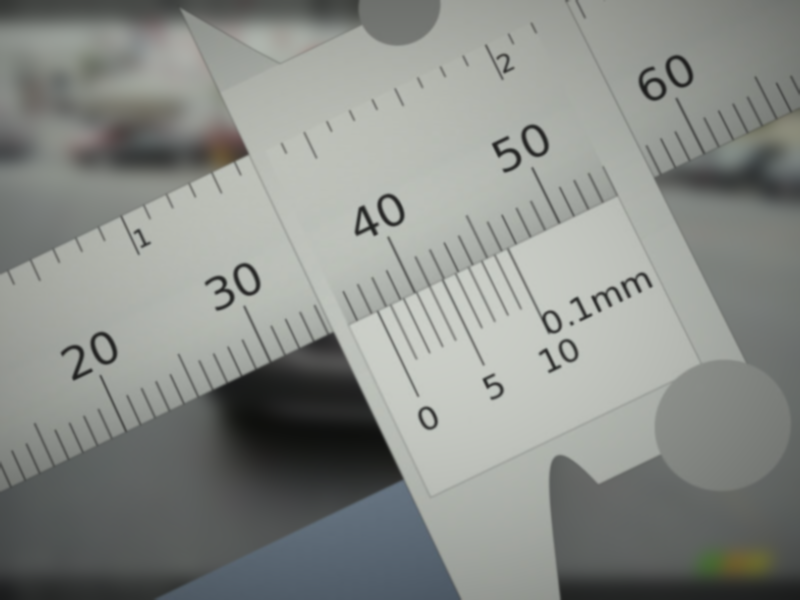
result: 37.4,mm
